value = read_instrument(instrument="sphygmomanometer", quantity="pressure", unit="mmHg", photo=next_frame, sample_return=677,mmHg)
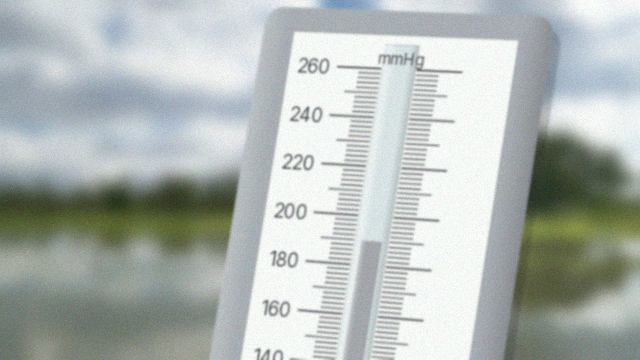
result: 190,mmHg
